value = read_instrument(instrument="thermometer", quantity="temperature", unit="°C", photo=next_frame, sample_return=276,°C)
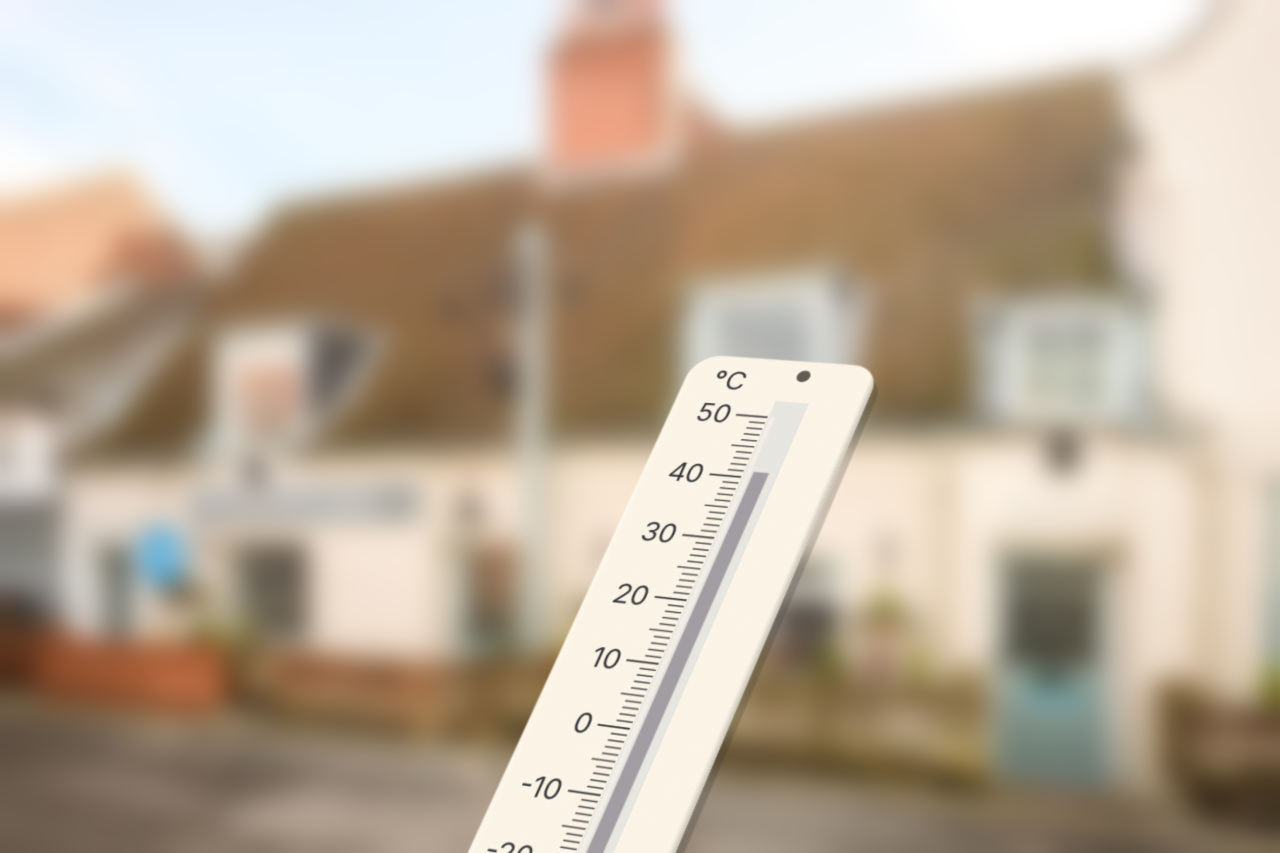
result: 41,°C
